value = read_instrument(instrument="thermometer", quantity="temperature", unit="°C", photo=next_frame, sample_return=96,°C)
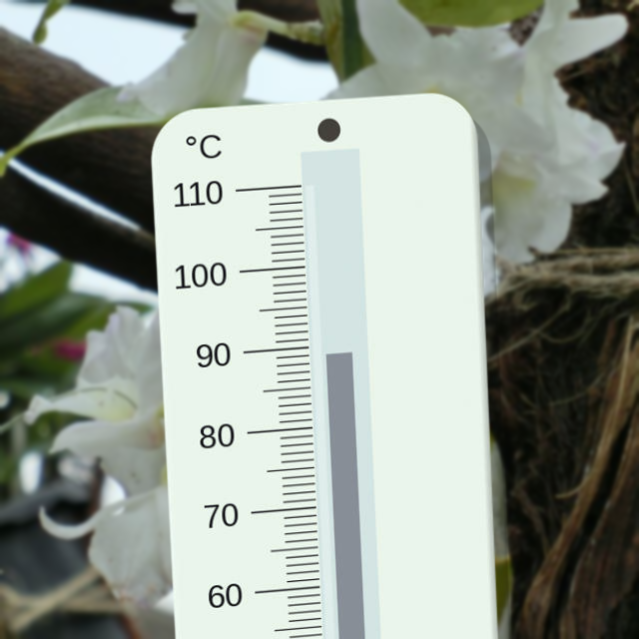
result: 89,°C
